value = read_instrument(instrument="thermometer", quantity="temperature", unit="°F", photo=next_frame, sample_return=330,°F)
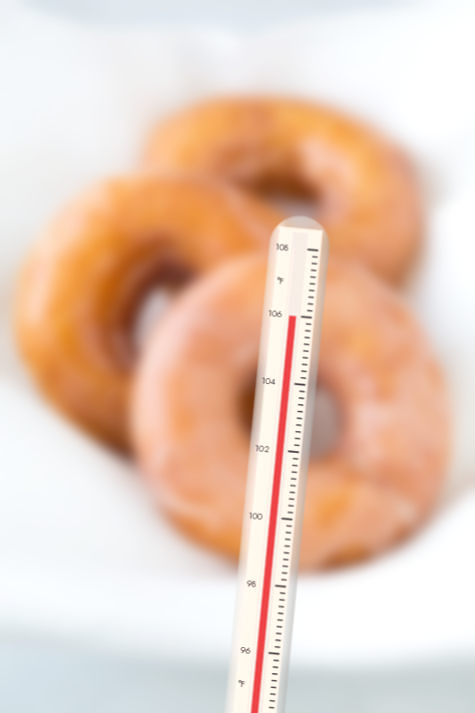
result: 106,°F
